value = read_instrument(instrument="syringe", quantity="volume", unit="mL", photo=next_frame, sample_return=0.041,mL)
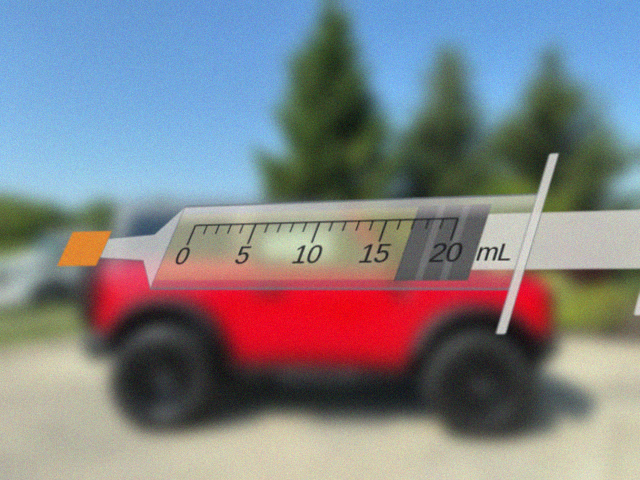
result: 17,mL
